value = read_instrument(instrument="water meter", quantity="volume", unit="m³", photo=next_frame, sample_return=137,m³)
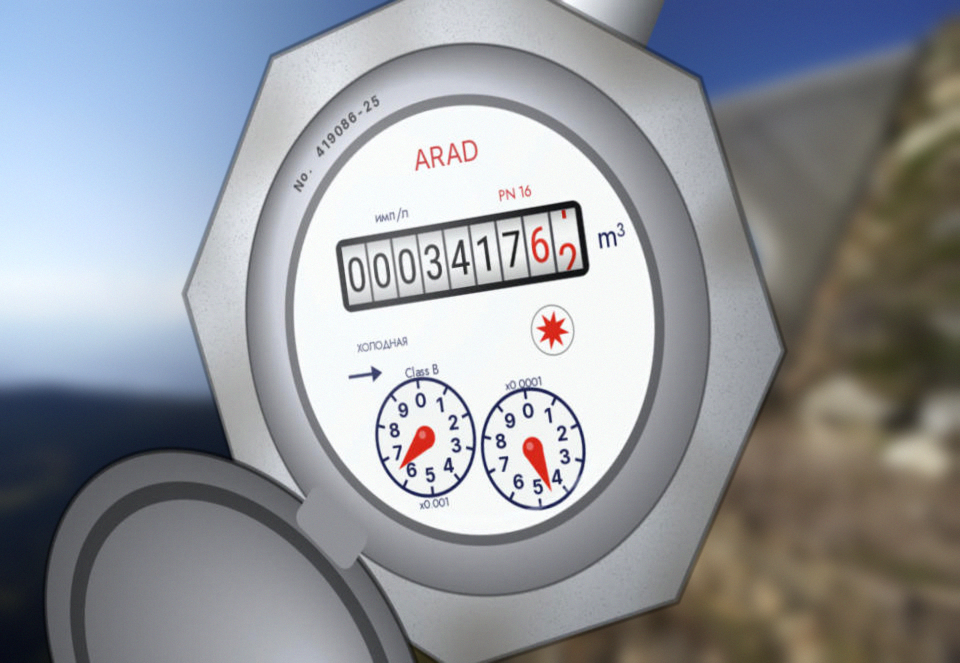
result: 3417.6164,m³
